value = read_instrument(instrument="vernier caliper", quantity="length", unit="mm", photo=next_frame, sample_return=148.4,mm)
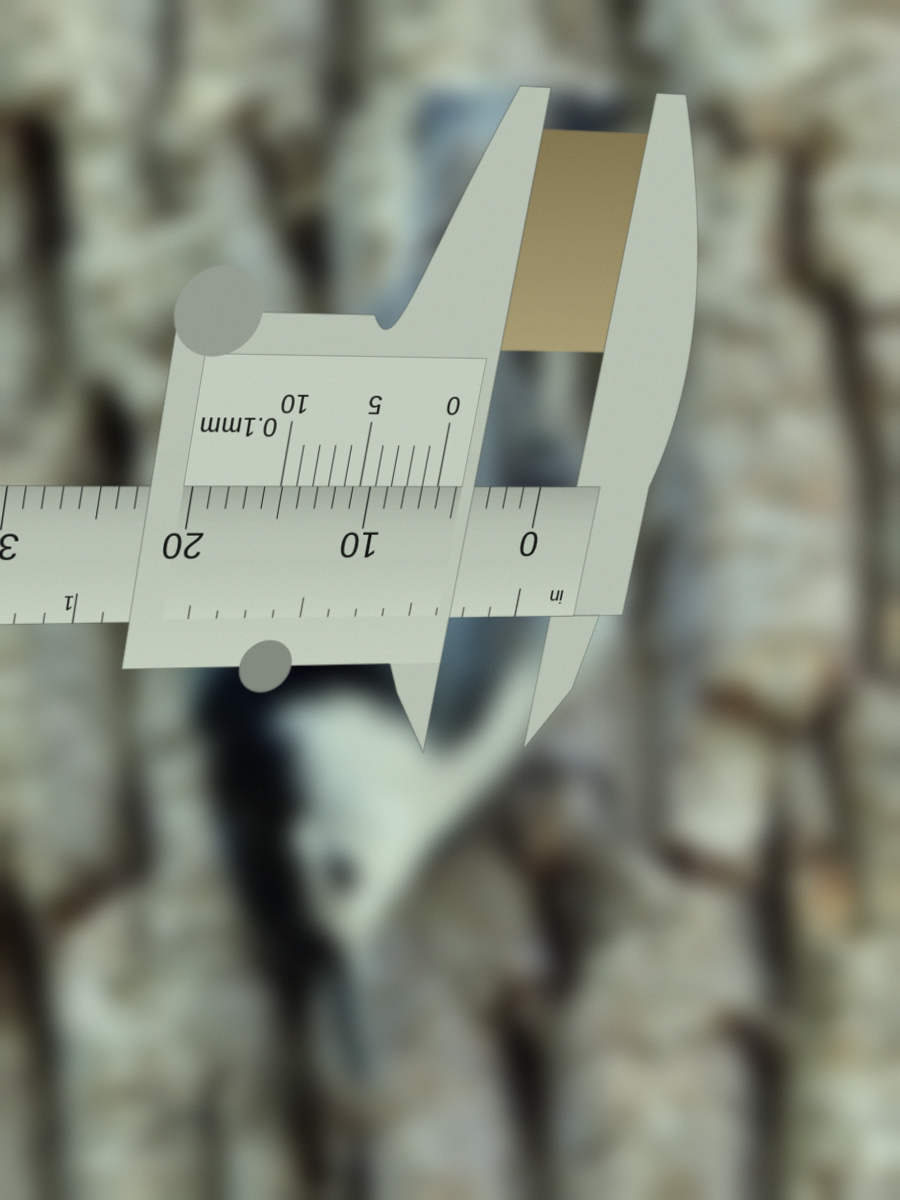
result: 6.1,mm
